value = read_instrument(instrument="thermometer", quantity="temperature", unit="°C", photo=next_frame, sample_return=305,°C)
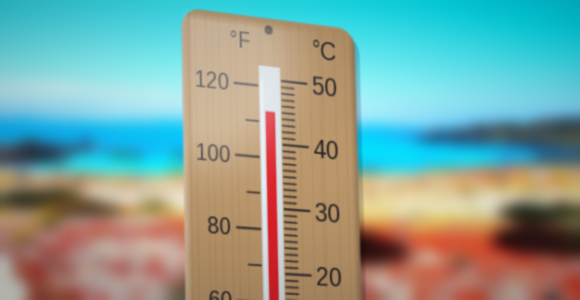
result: 45,°C
